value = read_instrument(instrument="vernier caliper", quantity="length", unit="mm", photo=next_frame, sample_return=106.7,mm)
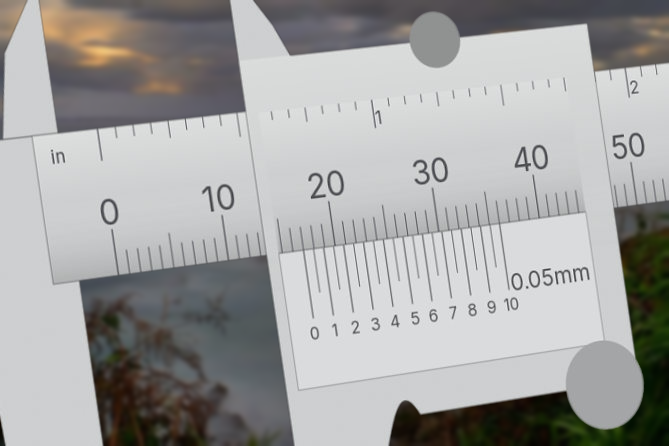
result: 17.0,mm
